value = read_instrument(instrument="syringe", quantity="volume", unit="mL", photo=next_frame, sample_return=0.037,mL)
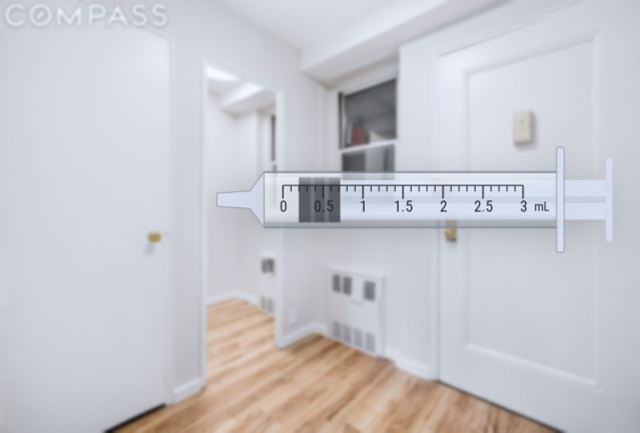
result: 0.2,mL
